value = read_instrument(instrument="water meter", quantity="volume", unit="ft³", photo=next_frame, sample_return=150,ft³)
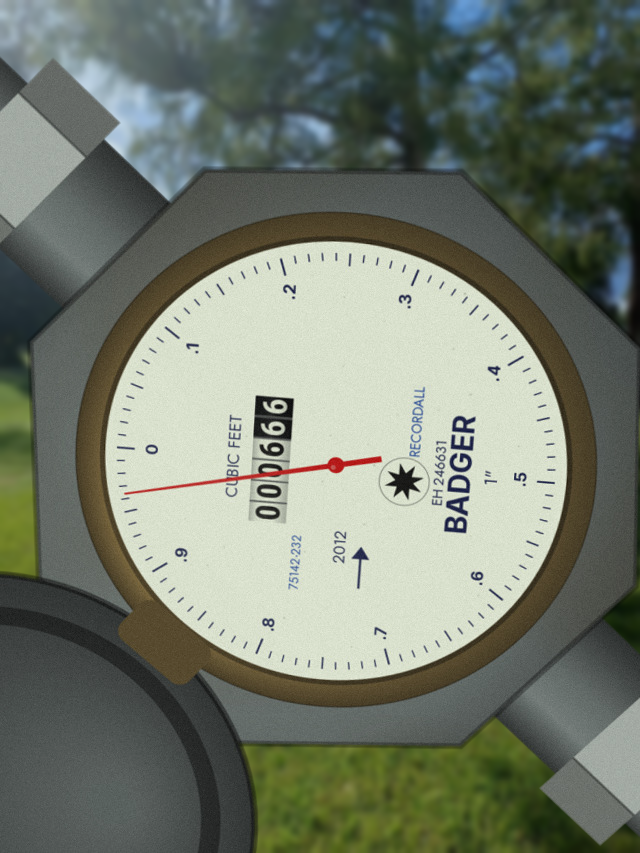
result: 665.96,ft³
